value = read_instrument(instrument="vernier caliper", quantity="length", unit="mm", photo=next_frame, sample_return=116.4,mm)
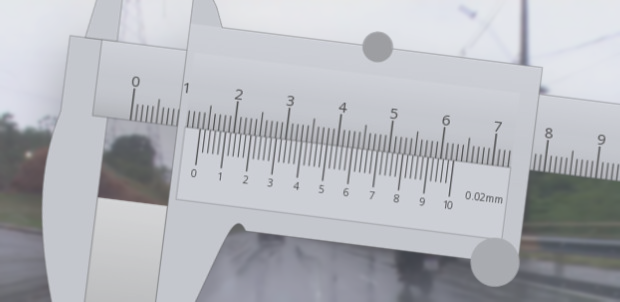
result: 13.5,mm
